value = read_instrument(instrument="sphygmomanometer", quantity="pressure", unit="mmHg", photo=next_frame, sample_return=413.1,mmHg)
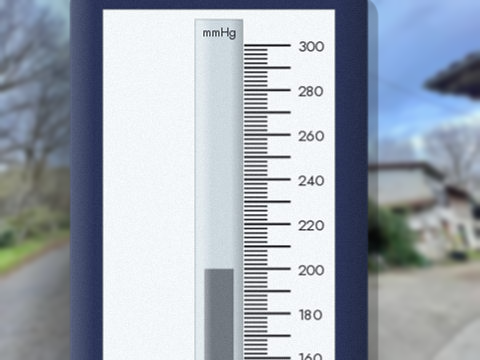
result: 200,mmHg
